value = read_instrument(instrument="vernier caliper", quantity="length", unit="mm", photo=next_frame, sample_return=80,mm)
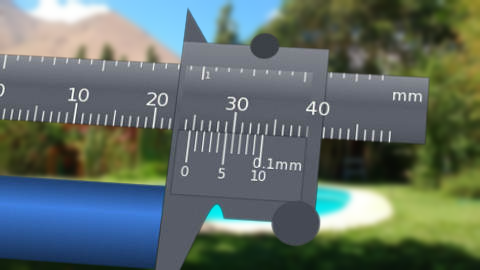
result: 24.6,mm
